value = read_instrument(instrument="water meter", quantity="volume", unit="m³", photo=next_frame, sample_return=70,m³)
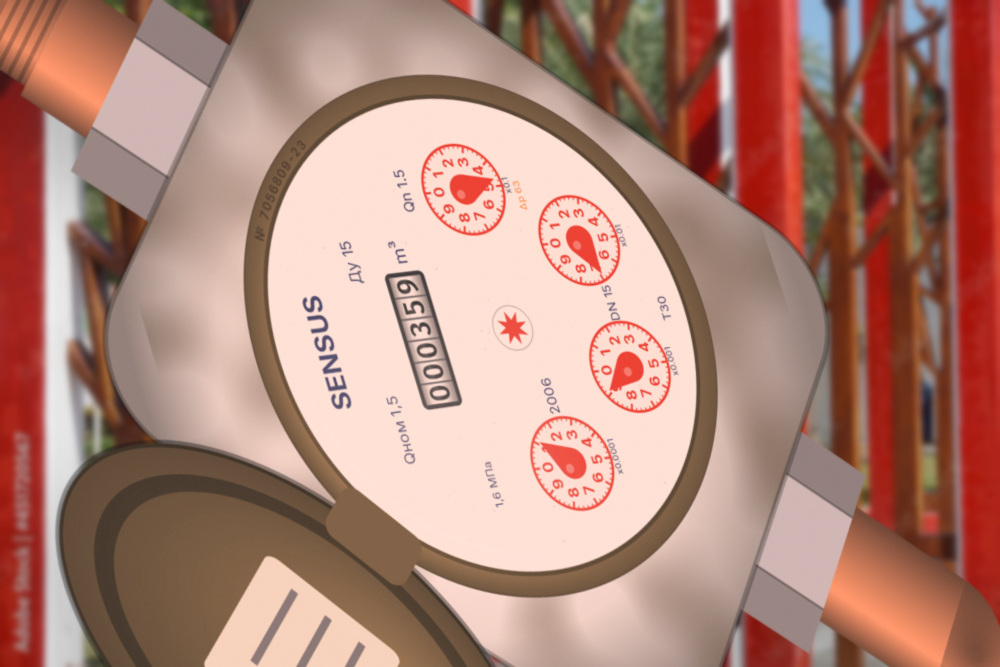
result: 359.4691,m³
